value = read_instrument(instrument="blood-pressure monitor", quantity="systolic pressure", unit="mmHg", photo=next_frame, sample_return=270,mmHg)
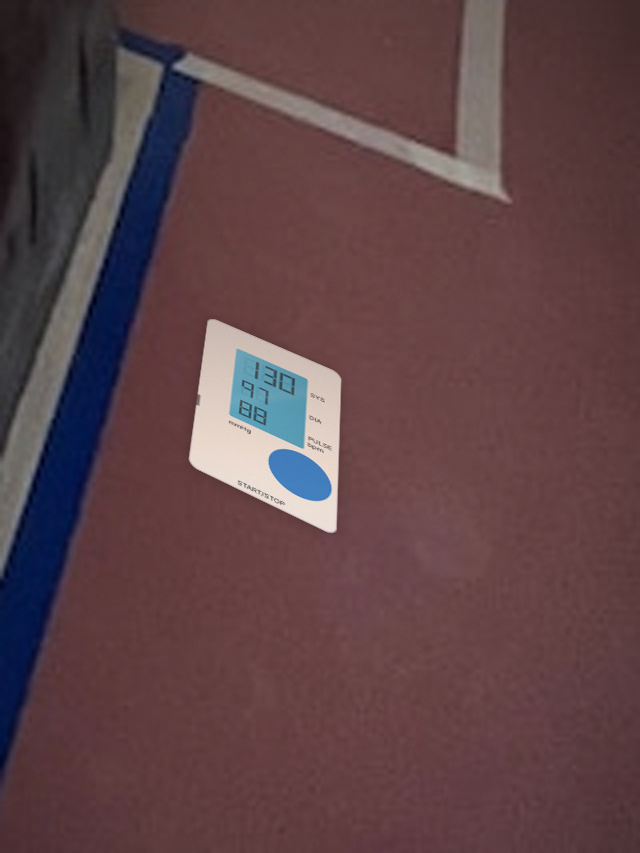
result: 130,mmHg
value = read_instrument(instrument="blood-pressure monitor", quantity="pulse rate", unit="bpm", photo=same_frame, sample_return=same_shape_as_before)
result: 88,bpm
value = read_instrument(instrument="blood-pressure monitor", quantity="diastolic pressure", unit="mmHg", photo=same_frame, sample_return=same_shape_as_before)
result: 97,mmHg
